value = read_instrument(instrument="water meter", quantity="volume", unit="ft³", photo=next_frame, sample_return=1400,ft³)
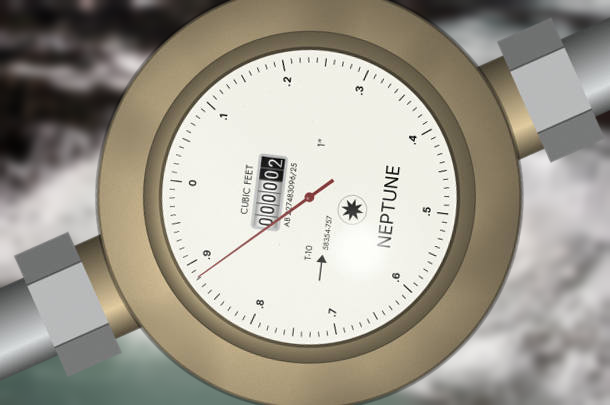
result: 1.88,ft³
